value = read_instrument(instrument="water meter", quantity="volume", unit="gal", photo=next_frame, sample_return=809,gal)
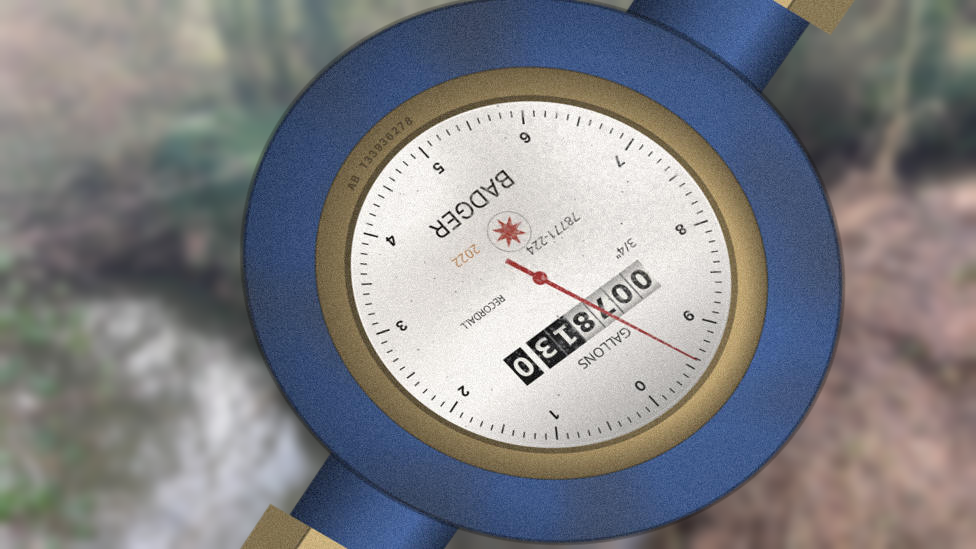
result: 78129.4,gal
